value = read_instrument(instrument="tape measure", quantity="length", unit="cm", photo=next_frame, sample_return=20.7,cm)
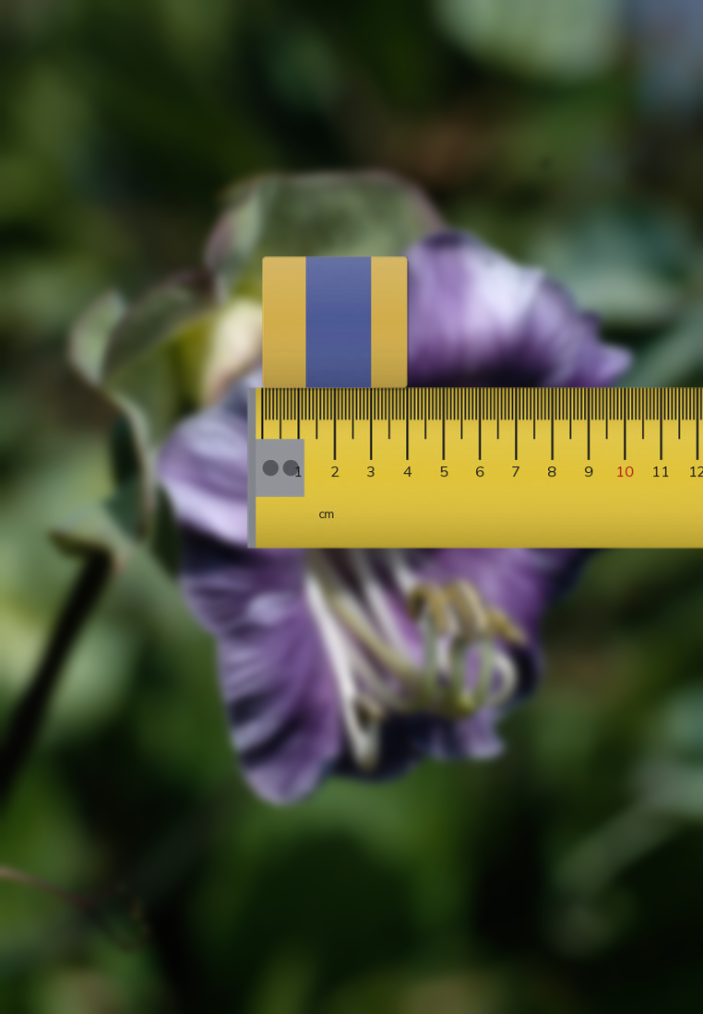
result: 4,cm
